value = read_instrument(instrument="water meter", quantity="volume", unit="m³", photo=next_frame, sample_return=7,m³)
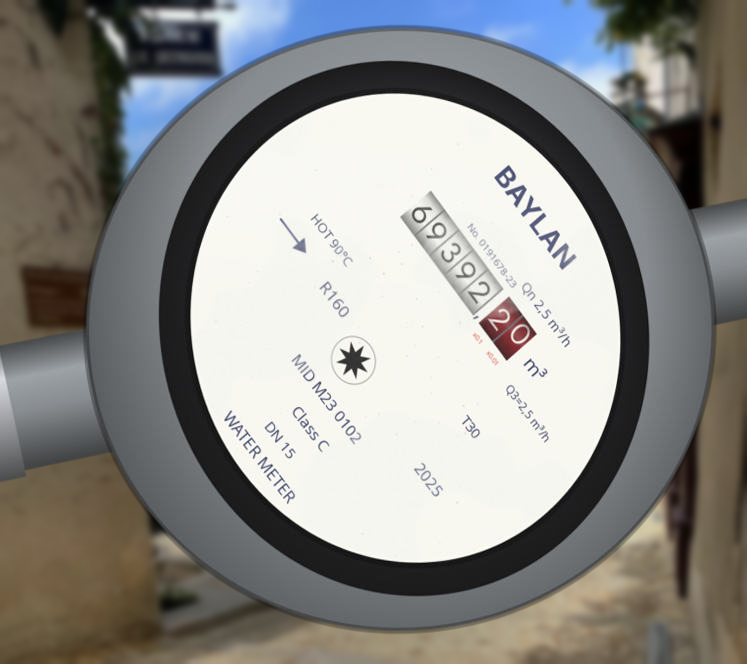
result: 69392.20,m³
